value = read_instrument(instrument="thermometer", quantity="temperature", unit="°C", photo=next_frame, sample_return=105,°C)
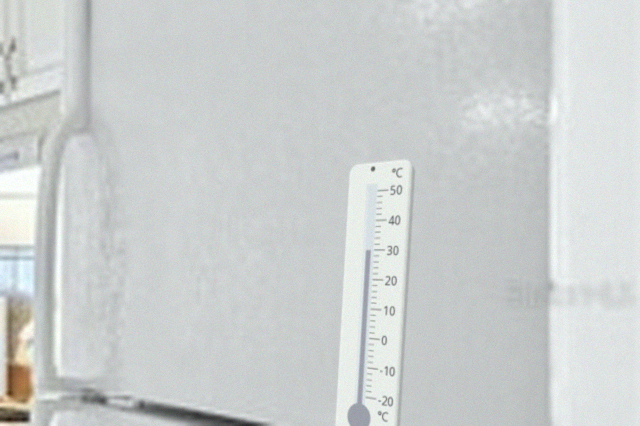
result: 30,°C
